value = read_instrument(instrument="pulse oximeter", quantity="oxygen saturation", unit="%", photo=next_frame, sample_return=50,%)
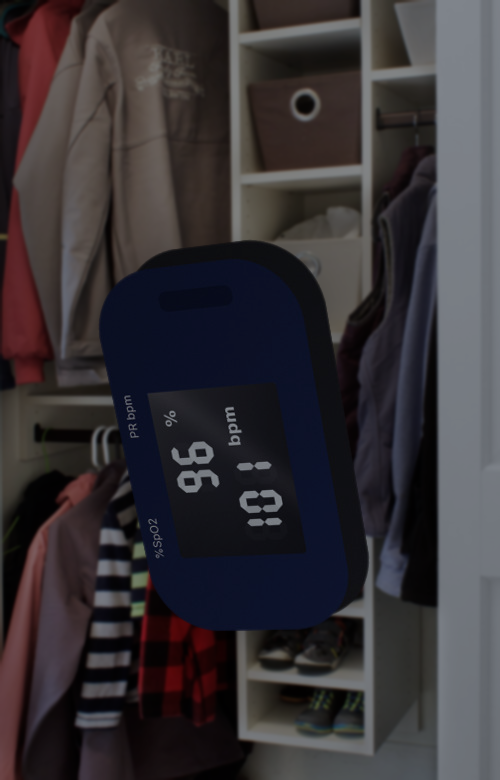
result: 96,%
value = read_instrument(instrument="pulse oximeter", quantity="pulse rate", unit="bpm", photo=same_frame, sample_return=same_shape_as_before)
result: 101,bpm
